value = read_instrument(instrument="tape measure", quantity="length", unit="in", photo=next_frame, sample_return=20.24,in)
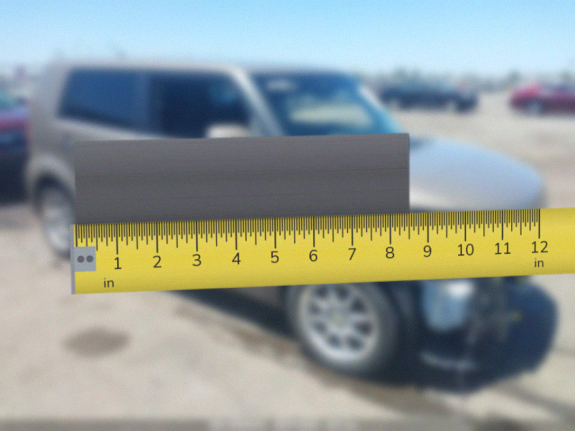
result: 8.5,in
